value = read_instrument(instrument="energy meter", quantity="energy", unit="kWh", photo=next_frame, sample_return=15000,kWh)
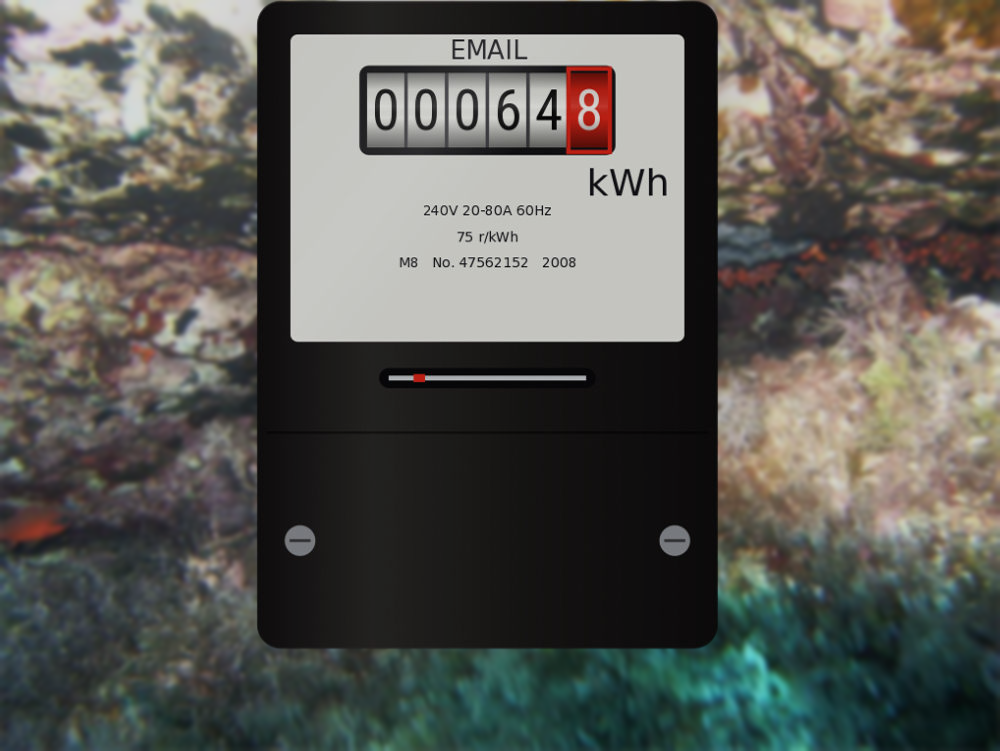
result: 64.8,kWh
